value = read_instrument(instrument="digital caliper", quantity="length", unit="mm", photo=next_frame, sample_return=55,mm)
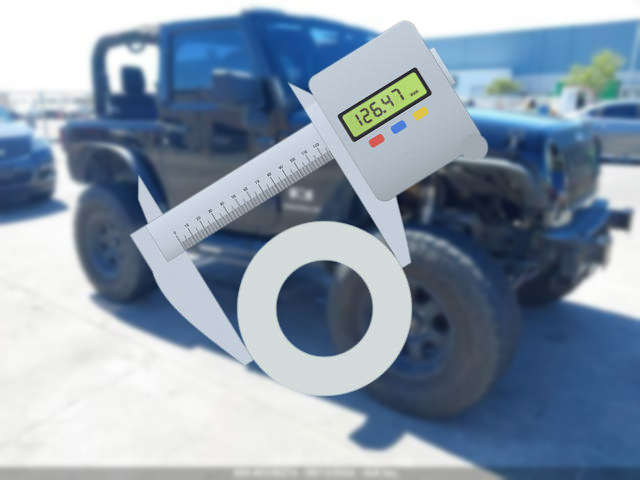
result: 126.47,mm
